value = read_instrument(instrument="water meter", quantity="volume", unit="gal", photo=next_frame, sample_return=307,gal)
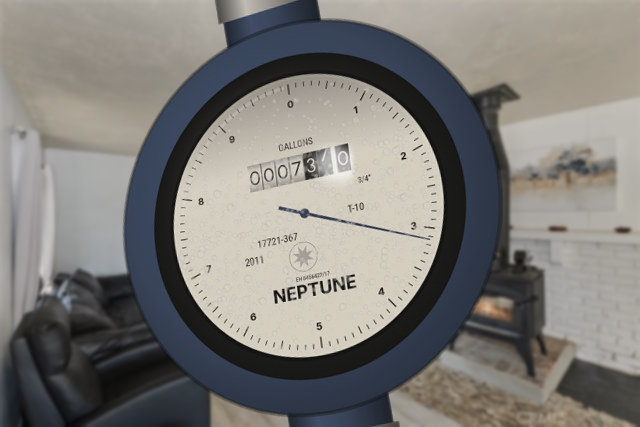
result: 7373.1,gal
